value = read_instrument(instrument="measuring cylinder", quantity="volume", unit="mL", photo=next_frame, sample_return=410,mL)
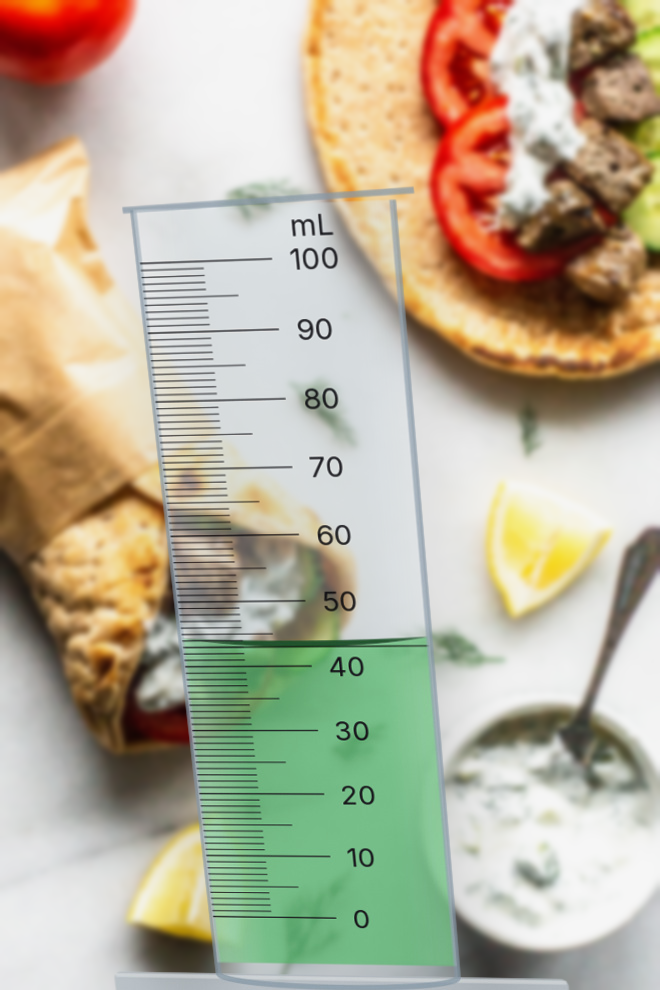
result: 43,mL
